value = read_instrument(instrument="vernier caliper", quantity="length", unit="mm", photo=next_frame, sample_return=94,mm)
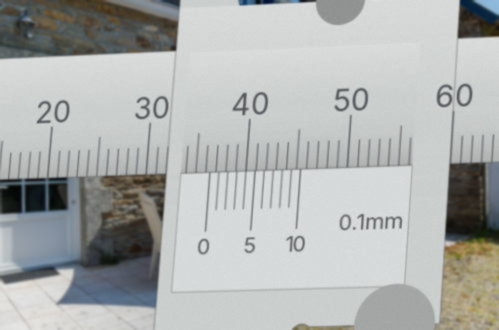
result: 36.4,mm
